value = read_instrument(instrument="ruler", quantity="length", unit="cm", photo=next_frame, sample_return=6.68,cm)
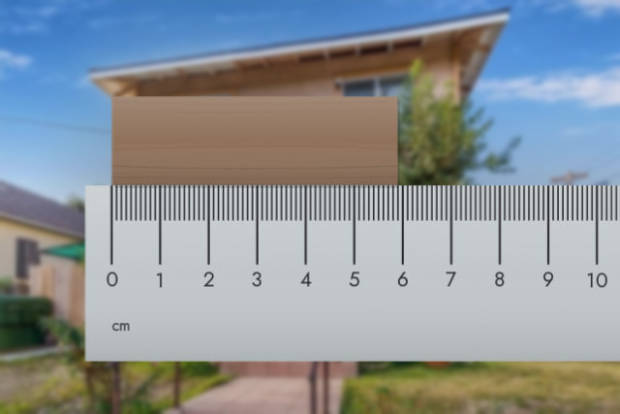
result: 5.9,cm
